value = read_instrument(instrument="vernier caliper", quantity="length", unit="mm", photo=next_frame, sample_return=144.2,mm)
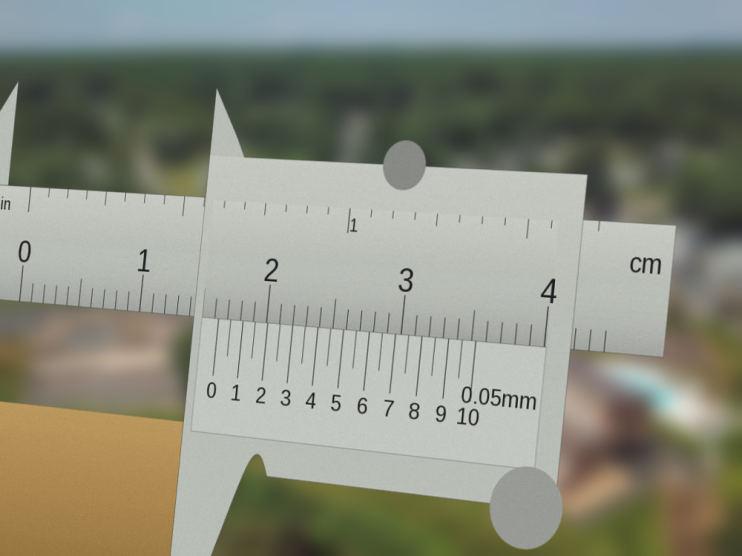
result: 16.3,mm
